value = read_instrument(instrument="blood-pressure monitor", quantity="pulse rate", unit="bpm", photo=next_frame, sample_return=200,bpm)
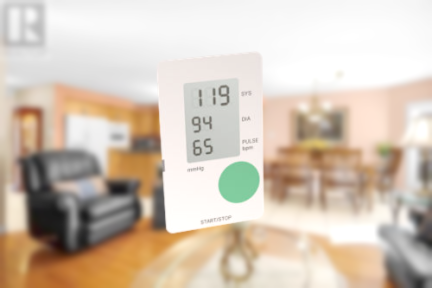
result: 65,bpm
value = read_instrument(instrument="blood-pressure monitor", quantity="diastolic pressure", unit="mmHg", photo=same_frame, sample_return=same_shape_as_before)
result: 94,mmHg
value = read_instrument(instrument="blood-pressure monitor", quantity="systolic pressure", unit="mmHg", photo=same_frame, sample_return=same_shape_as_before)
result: 119,mmHg
